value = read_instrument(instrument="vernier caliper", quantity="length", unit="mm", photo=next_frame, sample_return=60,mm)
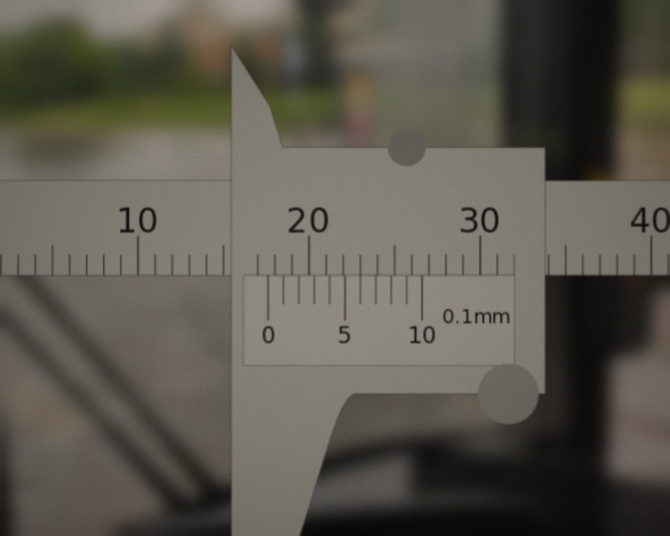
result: 17.6,mm
